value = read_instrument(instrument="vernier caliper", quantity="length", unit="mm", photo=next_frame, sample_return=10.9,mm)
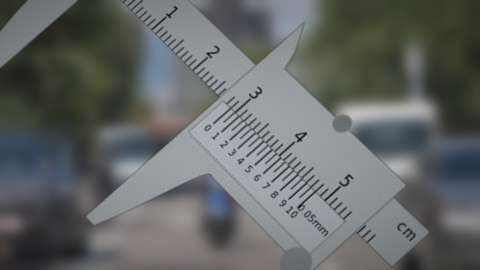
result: 29.0,mm
